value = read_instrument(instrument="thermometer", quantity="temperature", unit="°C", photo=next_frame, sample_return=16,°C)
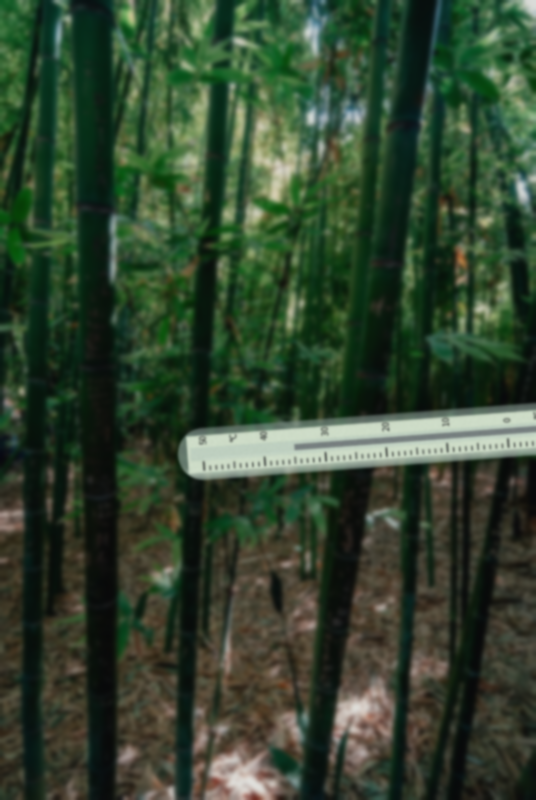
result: 35,°C
